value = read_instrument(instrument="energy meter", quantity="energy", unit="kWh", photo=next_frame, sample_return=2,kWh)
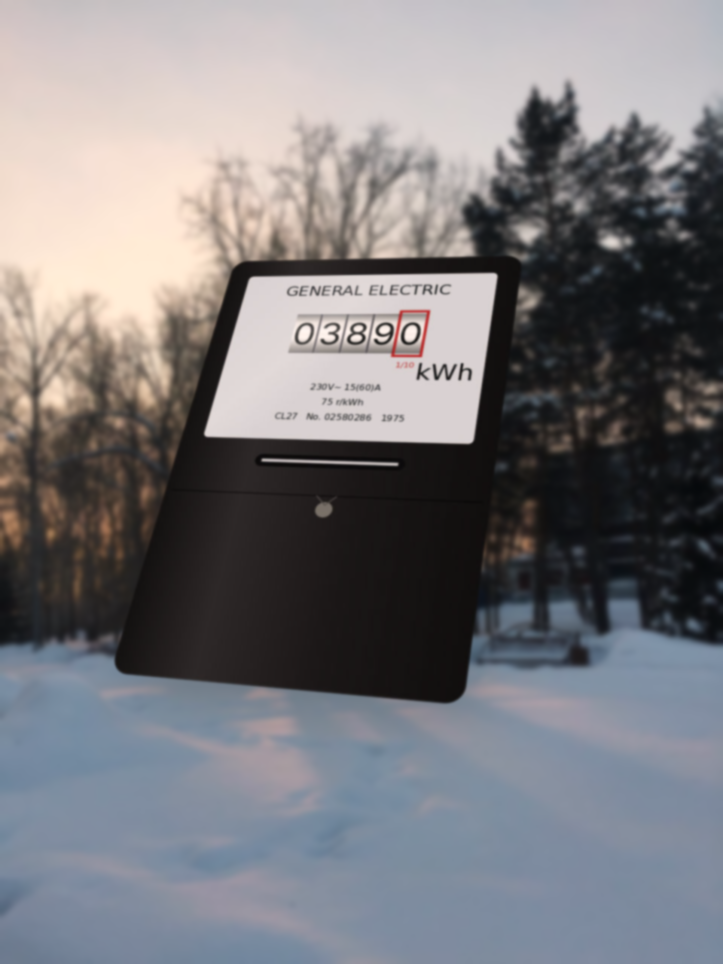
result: 389.0,kWh
